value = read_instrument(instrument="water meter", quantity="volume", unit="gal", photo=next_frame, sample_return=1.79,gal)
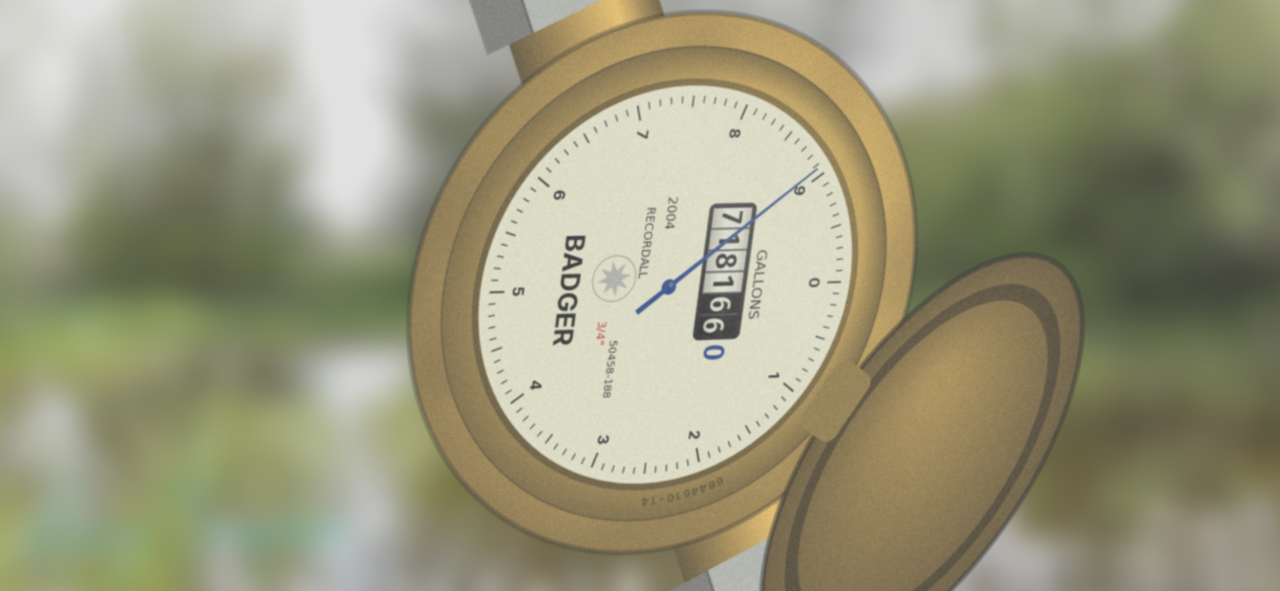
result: 7181658.9,gal
